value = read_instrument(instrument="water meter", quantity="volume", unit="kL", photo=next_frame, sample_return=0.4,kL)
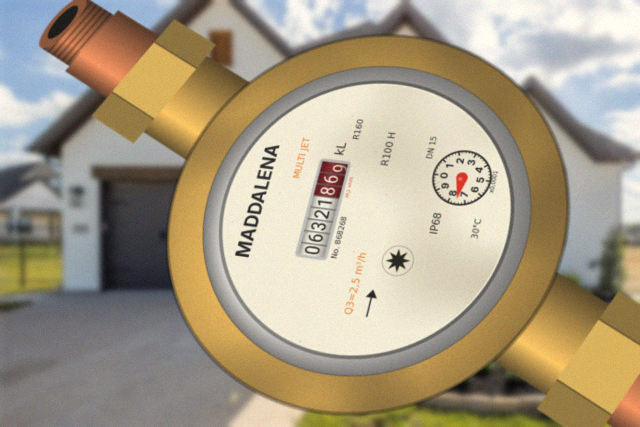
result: 6321.8687,kL
